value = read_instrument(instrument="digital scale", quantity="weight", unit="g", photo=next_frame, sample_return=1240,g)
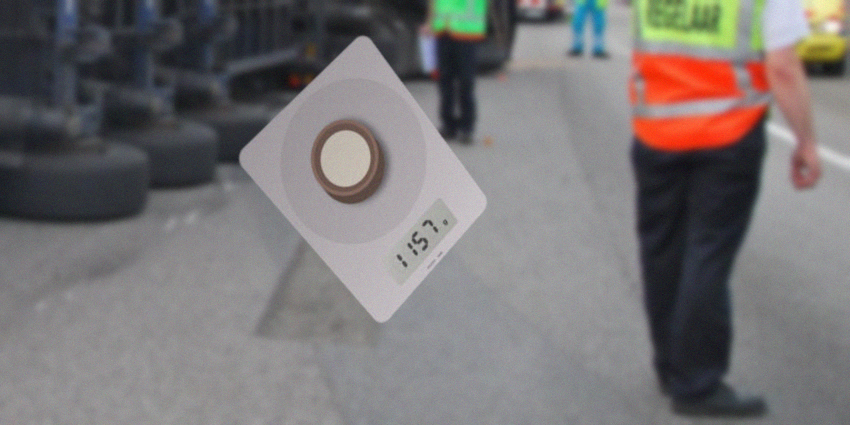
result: 1157,g
